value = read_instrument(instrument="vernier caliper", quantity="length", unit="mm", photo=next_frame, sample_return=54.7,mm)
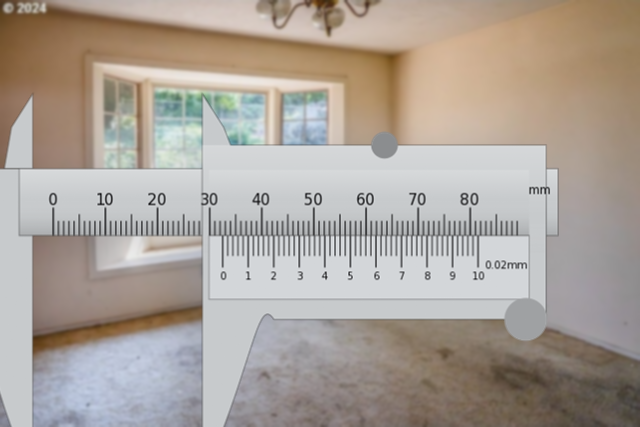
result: 32.5,mm
